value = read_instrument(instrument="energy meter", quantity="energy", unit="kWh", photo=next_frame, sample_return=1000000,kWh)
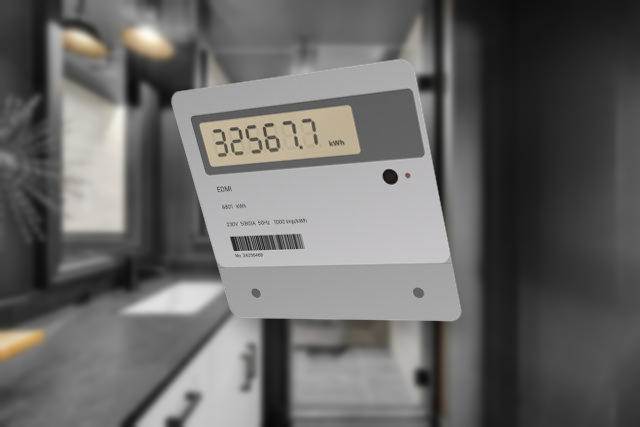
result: 32567.7,kWh
